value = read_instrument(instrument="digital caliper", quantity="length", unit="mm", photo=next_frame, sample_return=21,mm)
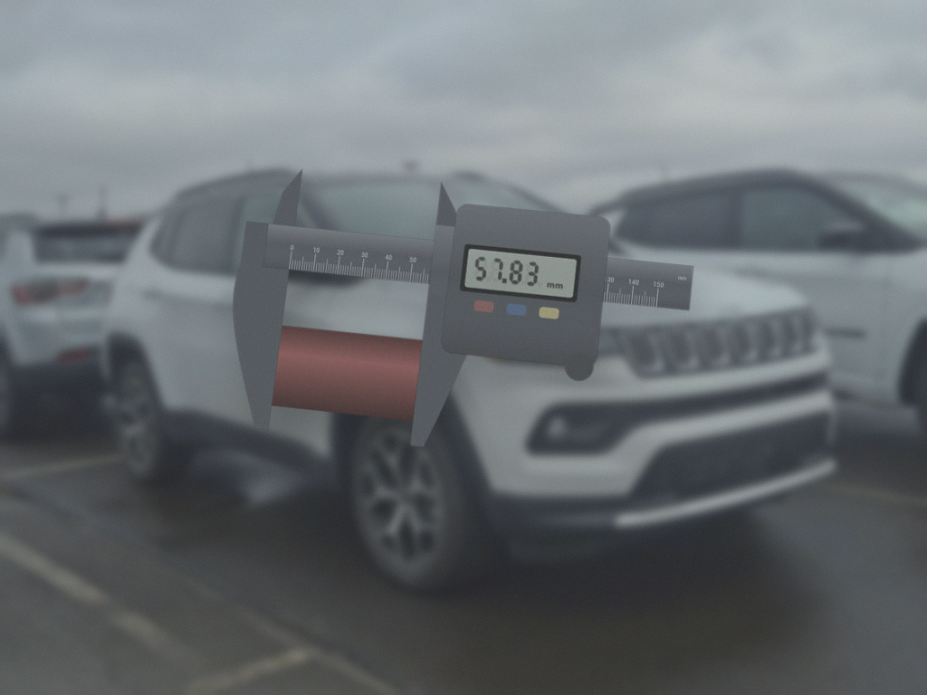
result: 57.83,mm
